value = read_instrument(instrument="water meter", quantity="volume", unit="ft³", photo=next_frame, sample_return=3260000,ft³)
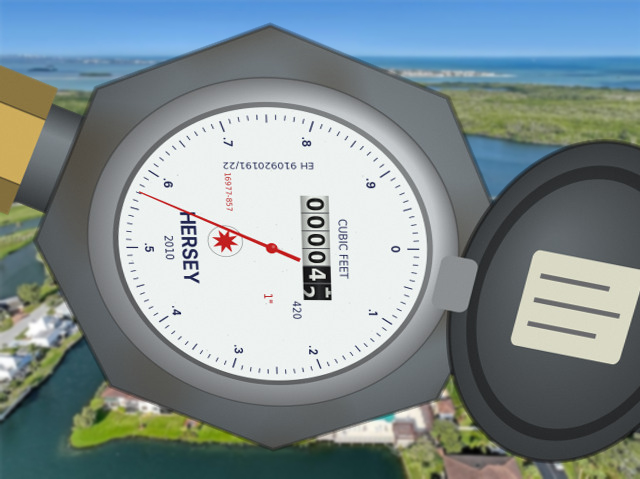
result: 41.57,ft³
